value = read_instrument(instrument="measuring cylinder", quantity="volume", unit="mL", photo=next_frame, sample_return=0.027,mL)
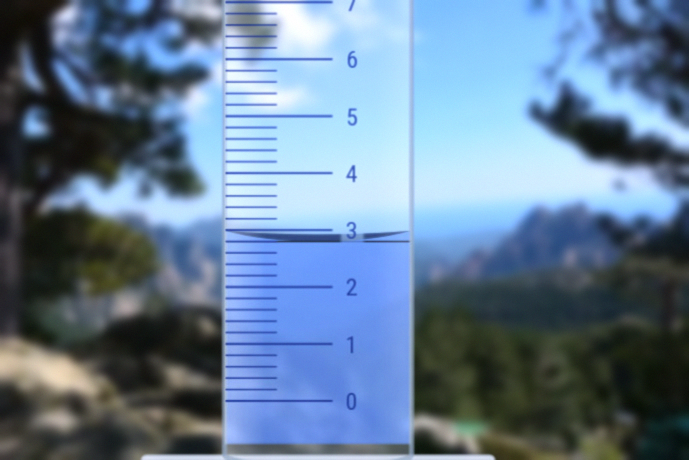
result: 2.8,mL
